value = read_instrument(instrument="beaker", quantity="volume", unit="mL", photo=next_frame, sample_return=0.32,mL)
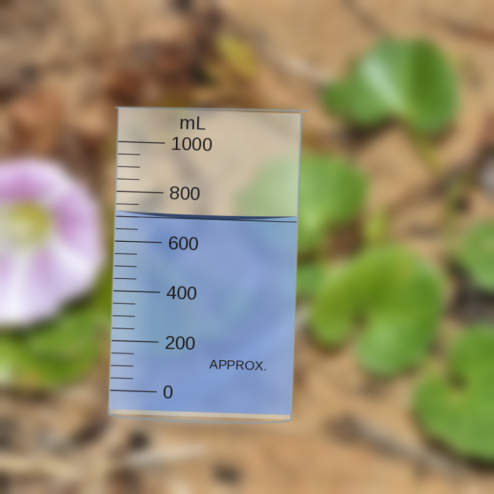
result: 700,mL
